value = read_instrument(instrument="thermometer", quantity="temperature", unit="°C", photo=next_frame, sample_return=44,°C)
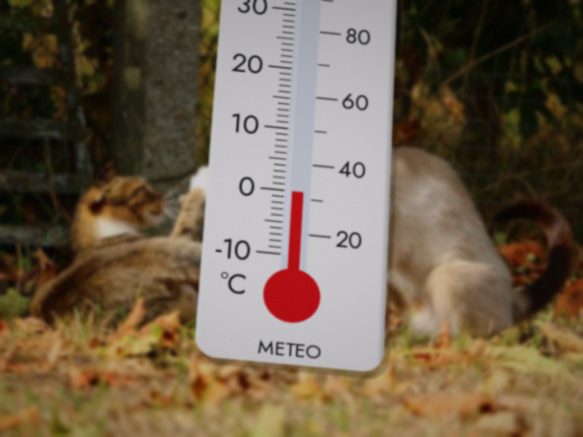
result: 0,°C
